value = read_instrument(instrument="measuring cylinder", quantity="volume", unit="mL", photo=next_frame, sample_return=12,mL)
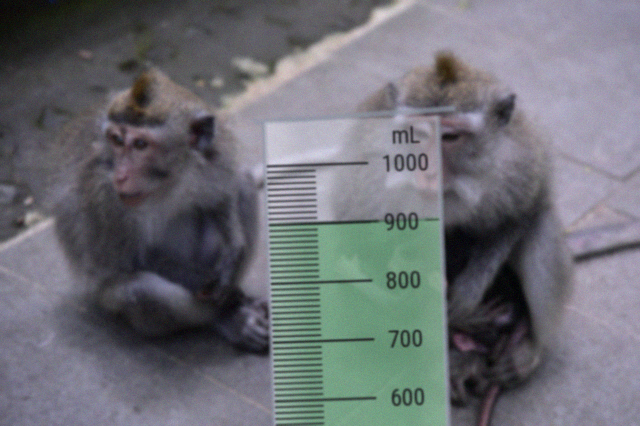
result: 900,mL
